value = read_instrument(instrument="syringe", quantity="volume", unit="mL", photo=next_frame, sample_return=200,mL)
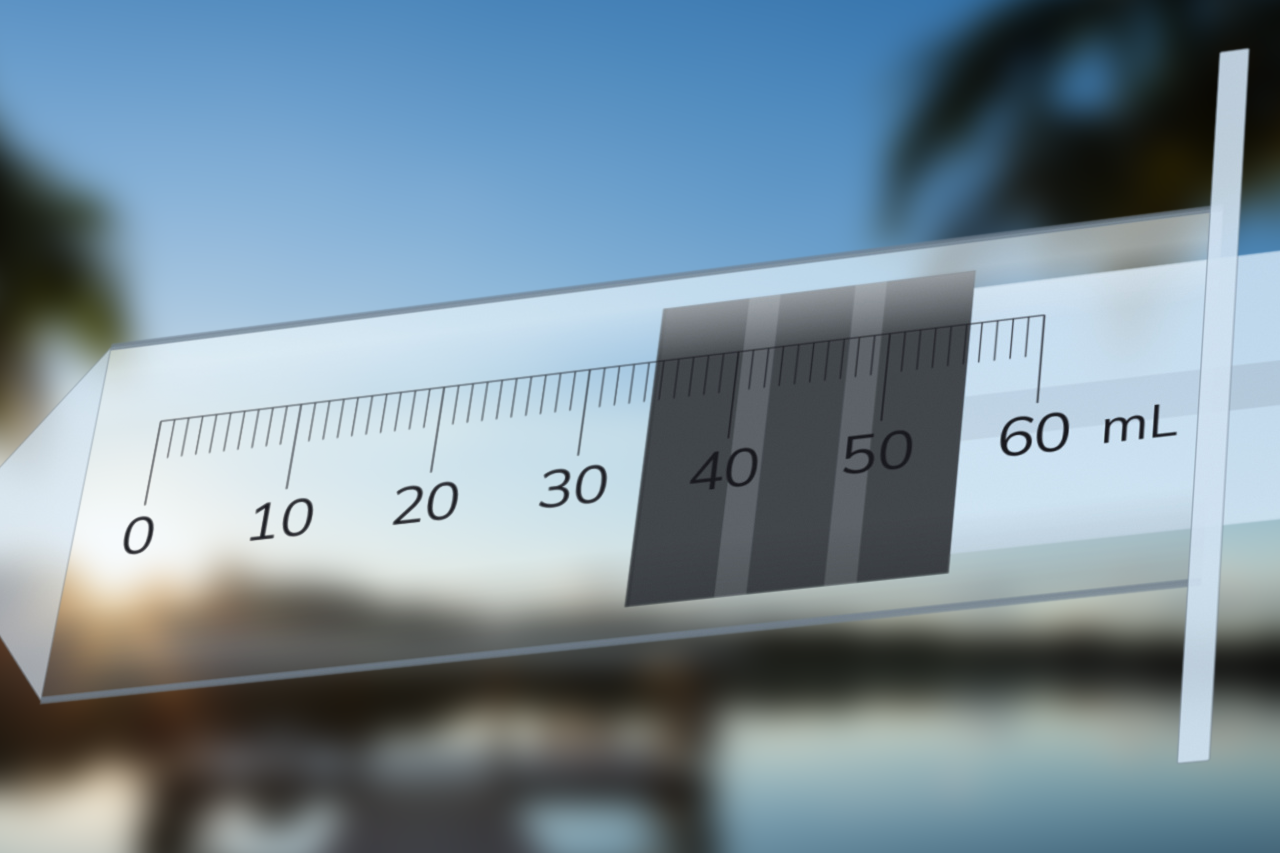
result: 34.5,mL
